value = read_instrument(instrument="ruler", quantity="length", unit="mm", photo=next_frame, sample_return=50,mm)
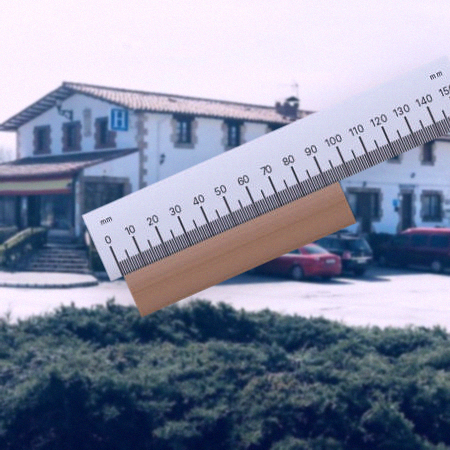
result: 95,mm
